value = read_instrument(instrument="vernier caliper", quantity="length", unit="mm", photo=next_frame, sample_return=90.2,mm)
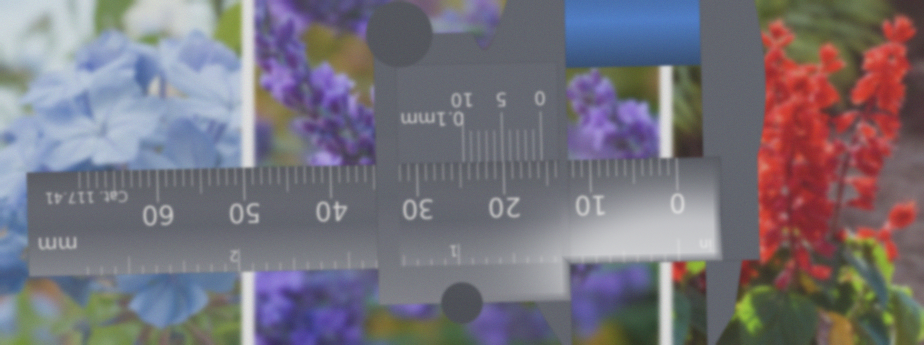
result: 15.6,mm
